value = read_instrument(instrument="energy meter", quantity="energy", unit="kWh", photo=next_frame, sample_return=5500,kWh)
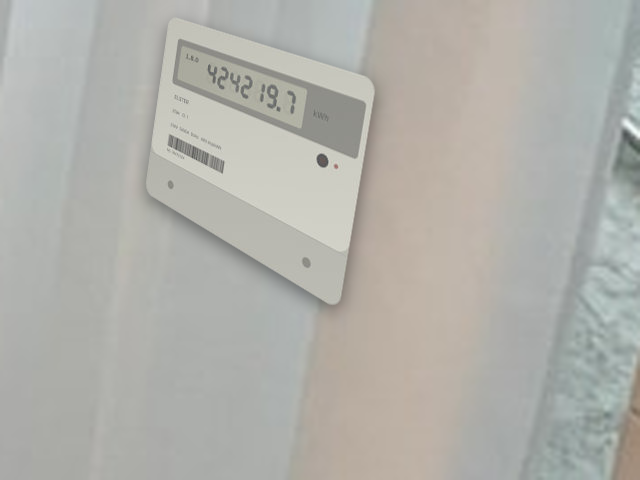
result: 424219.7,kWh
